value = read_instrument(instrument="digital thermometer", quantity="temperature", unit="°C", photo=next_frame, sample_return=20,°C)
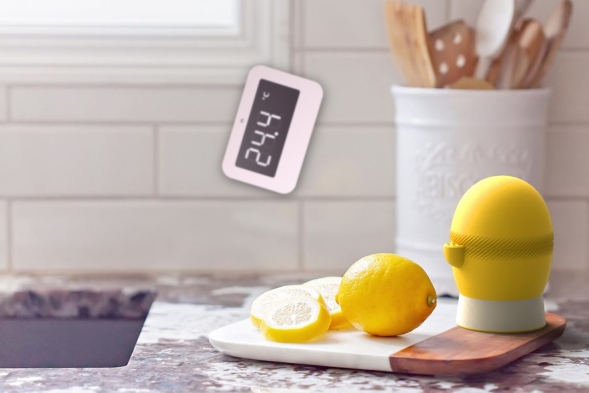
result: 24.4,°C
